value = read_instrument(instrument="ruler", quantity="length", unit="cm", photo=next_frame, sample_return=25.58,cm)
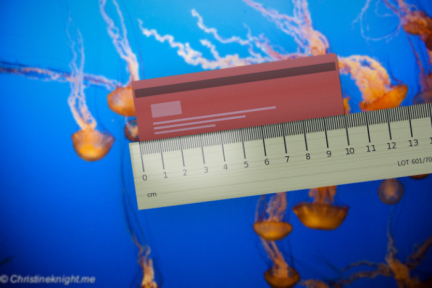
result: 10,cm
